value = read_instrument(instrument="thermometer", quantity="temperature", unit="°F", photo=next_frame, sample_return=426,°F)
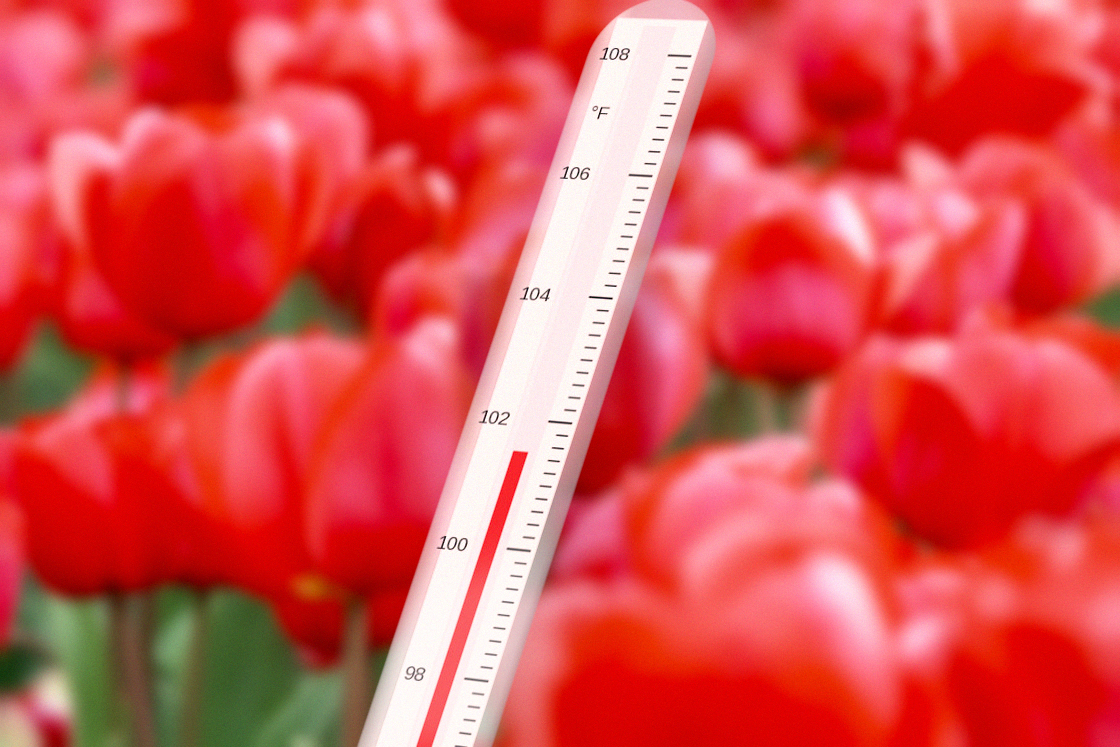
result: 101.5,°F
